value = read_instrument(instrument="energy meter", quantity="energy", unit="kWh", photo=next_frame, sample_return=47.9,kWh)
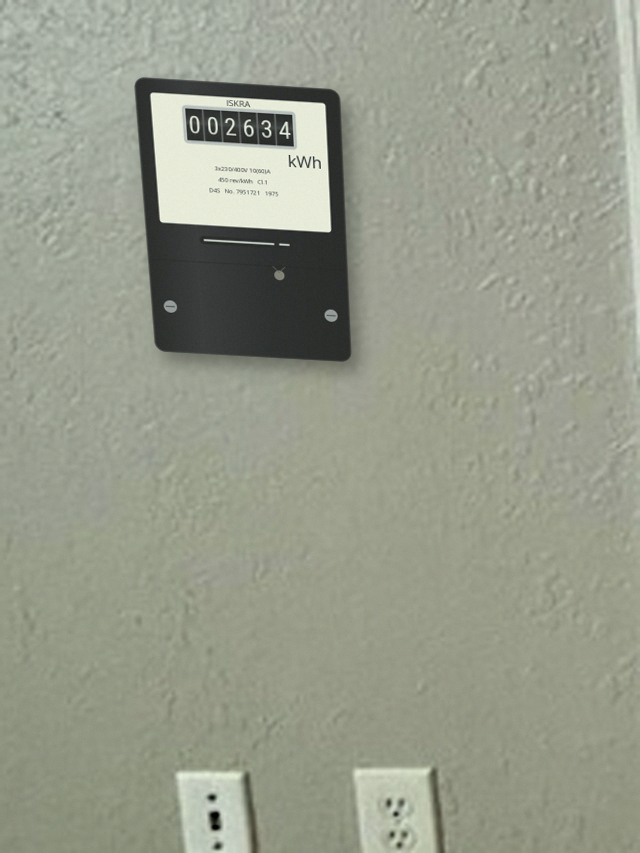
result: 2634,kWh
